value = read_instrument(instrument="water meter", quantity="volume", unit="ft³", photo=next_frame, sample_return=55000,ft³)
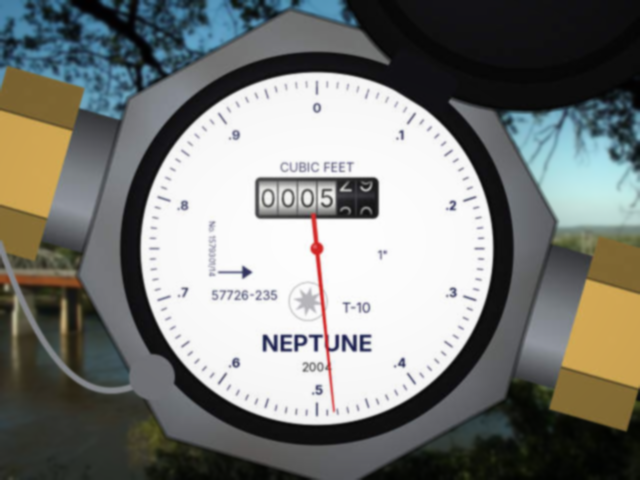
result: 529.48,ft³
